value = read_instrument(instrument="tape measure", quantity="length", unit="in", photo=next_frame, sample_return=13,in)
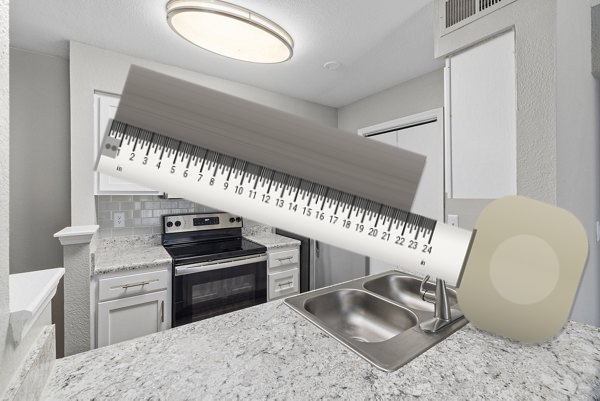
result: 22,in
